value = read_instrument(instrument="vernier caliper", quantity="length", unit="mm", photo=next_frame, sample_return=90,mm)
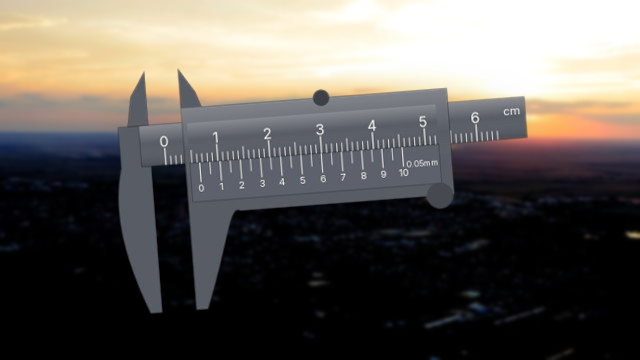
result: 6.5,mm
